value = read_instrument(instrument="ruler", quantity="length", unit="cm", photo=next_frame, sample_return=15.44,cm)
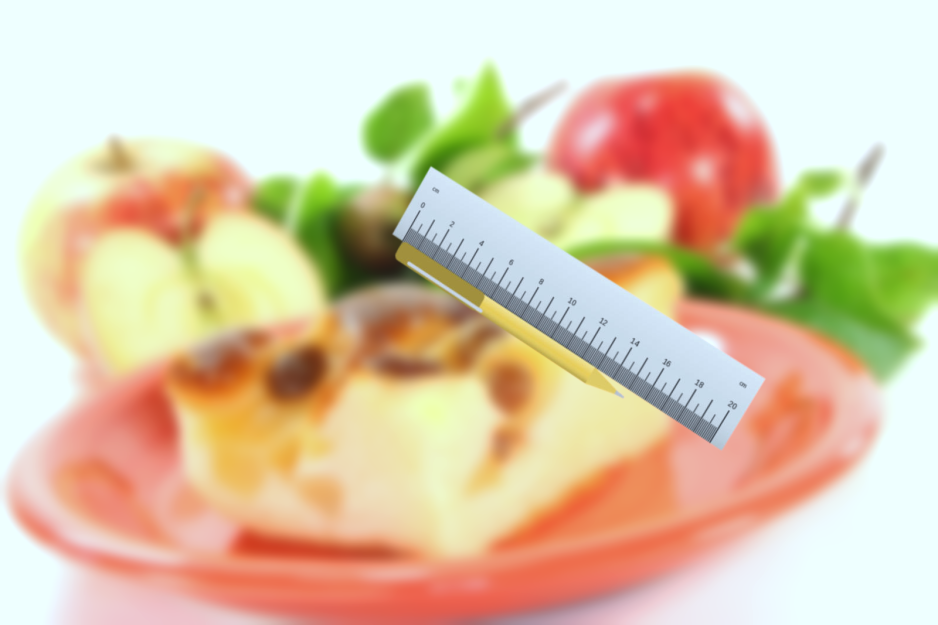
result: 15,cm
